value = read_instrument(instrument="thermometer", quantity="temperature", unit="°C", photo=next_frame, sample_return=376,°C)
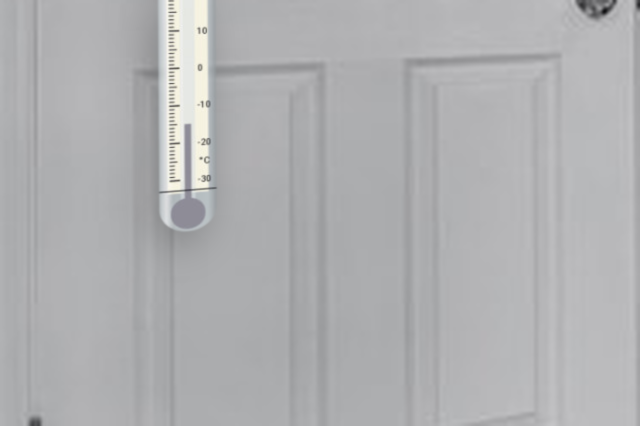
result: -15,°C
